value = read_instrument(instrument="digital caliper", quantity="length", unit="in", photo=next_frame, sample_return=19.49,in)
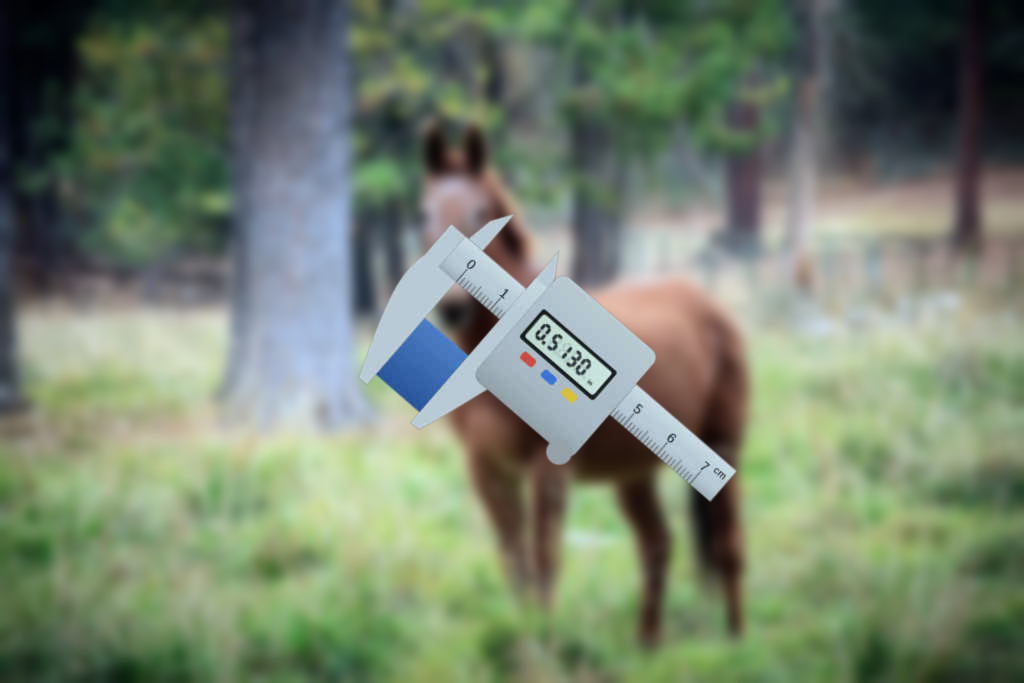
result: 0.5130,in
